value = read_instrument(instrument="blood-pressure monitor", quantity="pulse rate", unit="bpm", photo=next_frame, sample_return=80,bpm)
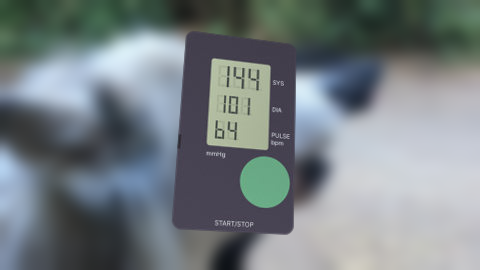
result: 64,bpm
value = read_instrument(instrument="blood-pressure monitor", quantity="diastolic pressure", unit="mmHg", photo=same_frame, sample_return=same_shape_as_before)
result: 101,mmHg
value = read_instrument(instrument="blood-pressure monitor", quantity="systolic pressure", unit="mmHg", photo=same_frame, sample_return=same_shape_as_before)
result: 144,mmHg
